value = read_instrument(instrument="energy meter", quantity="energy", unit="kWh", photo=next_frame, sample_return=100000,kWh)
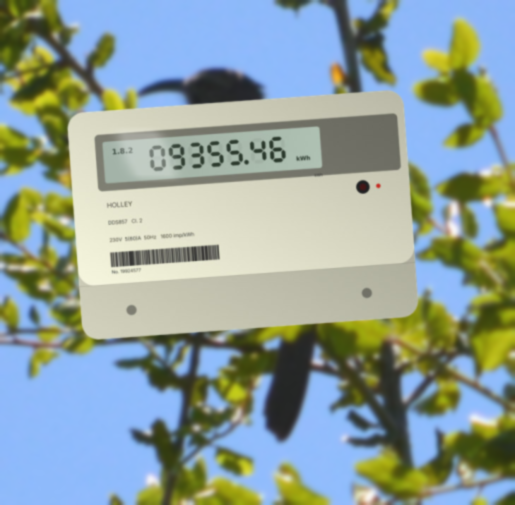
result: 9355.46,kWh
